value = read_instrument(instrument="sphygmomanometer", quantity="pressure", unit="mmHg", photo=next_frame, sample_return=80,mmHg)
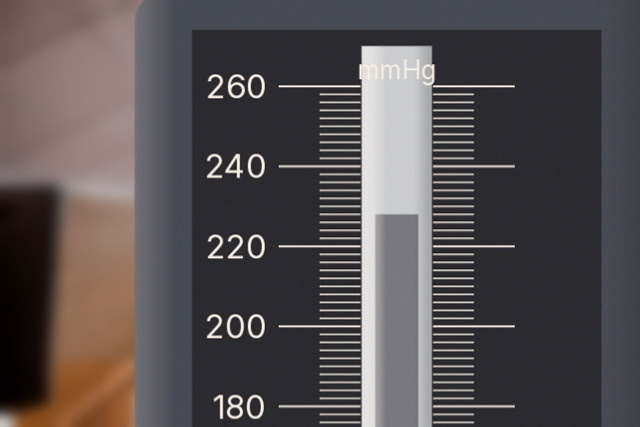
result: 228,mmHg
